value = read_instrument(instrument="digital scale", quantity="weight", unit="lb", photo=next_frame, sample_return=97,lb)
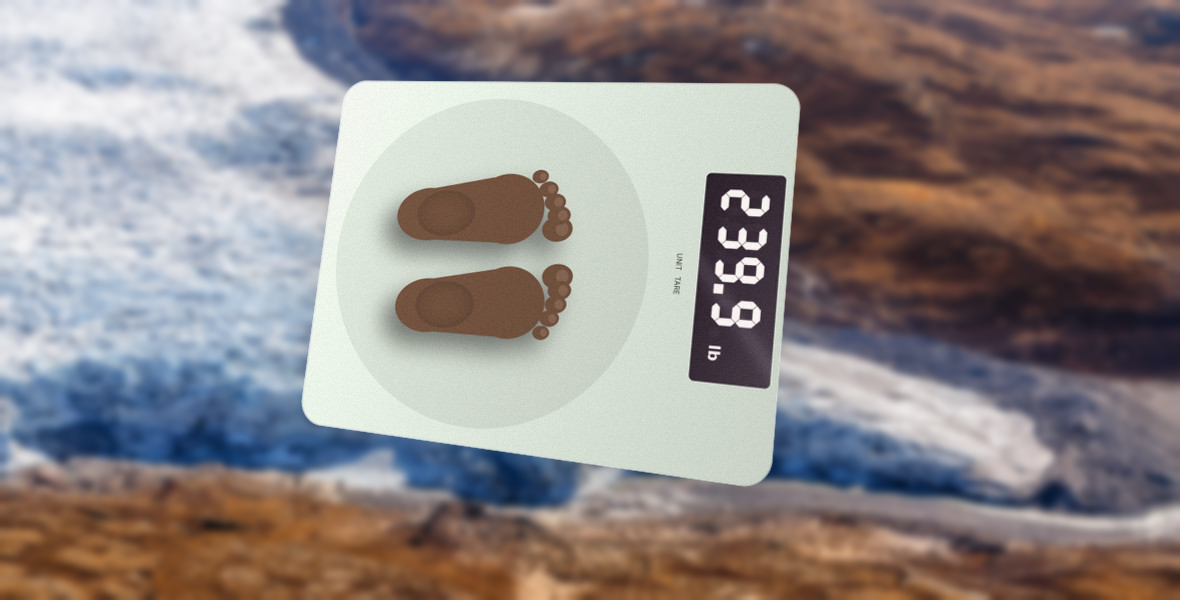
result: 239.9,lb
